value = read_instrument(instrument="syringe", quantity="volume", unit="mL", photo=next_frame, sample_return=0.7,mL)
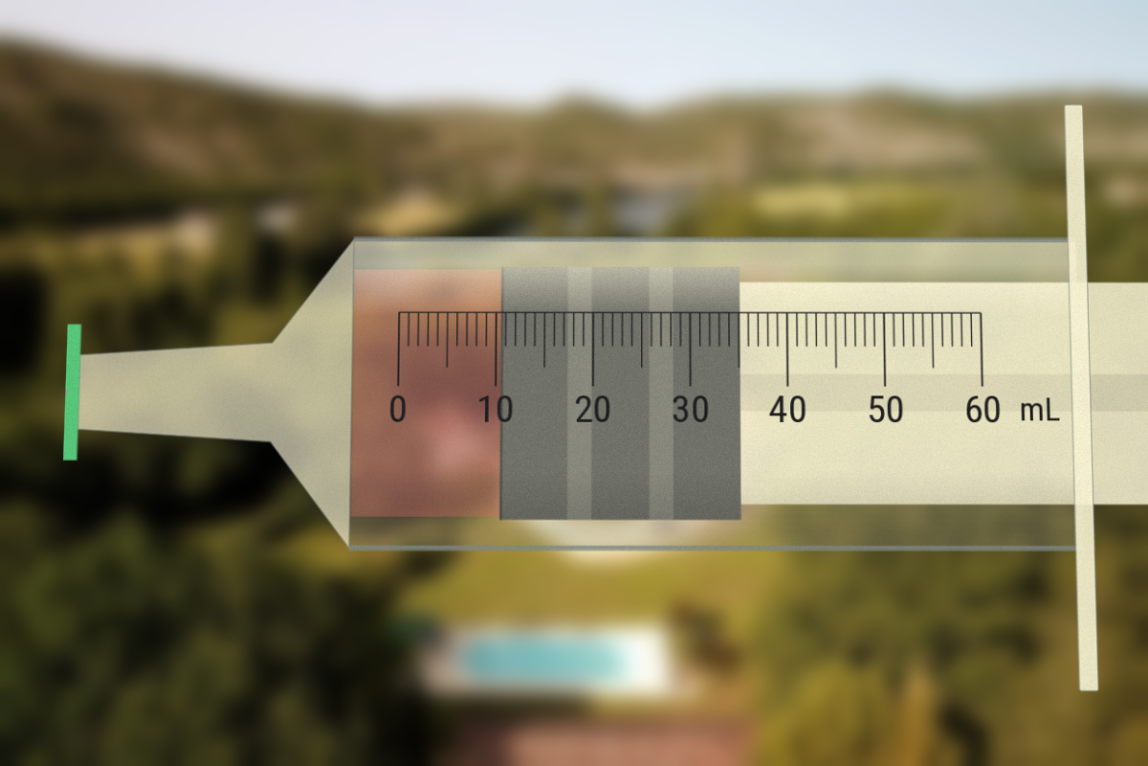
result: 10.5,mL
